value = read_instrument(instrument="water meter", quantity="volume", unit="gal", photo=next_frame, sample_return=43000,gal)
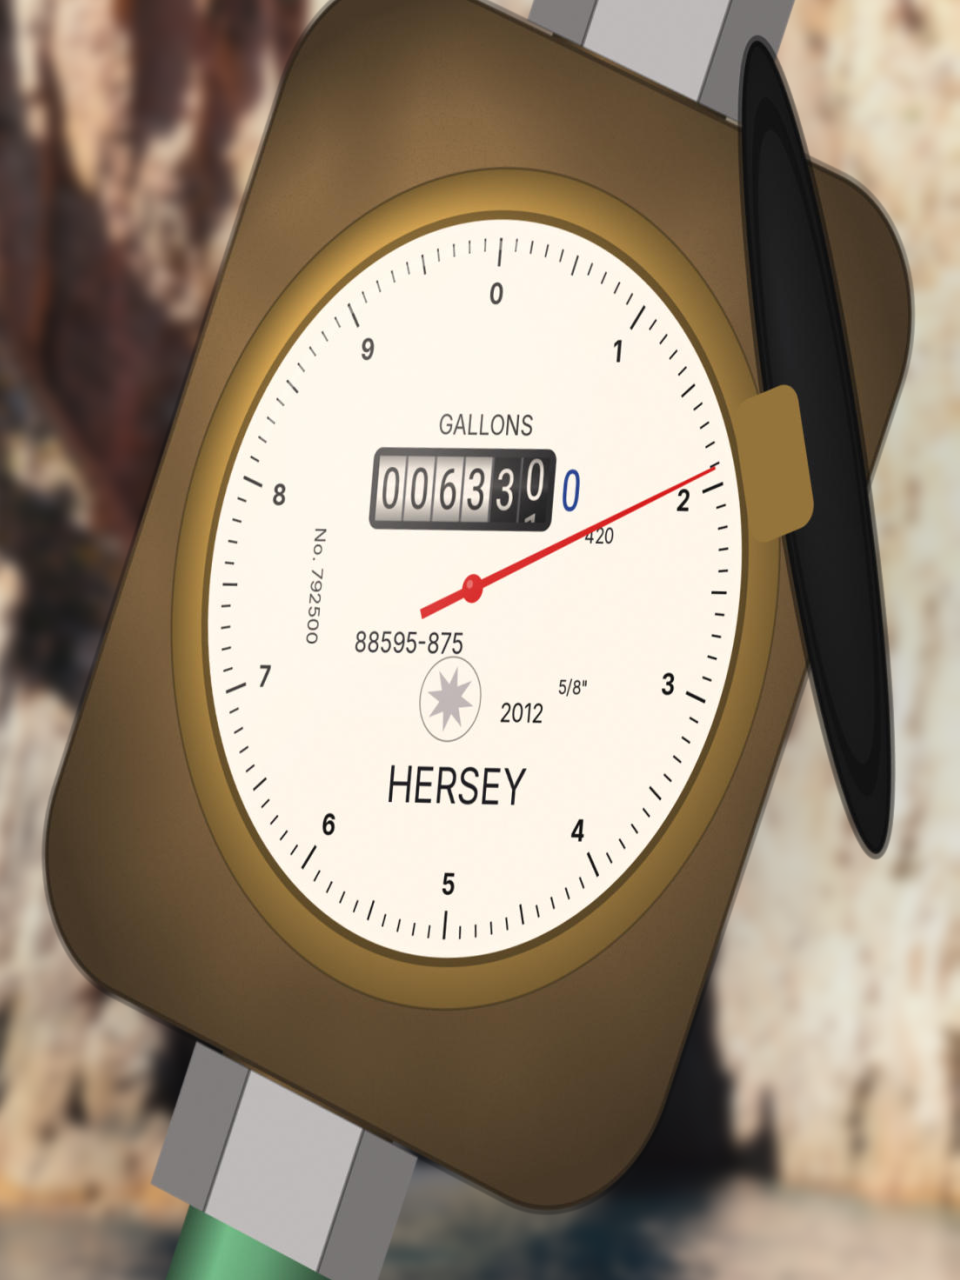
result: 63301.9,gal
